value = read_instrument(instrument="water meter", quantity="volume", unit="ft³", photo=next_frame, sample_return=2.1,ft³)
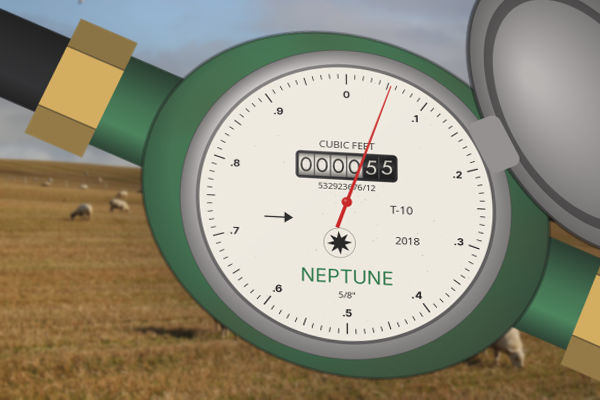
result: 55.05,ft³
